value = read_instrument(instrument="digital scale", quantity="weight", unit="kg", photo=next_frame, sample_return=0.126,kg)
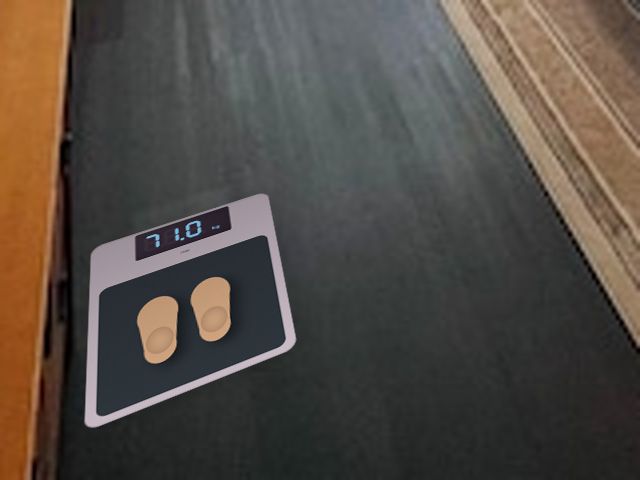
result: 71.0,kg
